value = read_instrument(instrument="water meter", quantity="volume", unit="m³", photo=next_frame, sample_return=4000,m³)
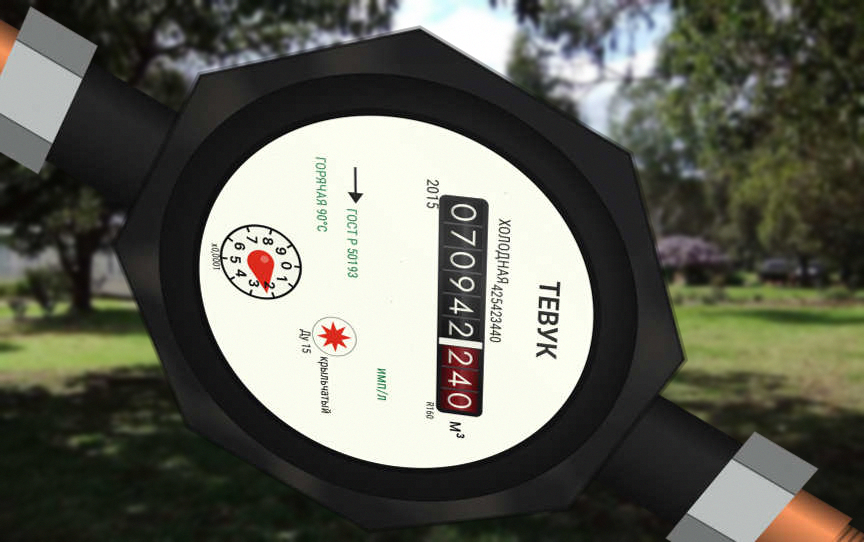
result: 70942.2402,m³
